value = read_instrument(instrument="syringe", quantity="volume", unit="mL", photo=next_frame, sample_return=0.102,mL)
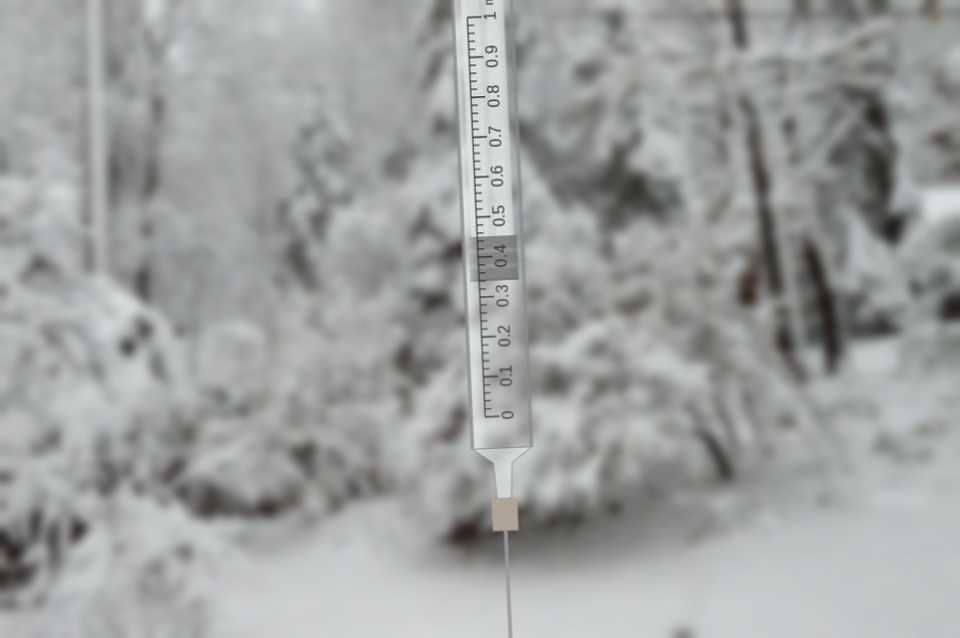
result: 0.34,mL
